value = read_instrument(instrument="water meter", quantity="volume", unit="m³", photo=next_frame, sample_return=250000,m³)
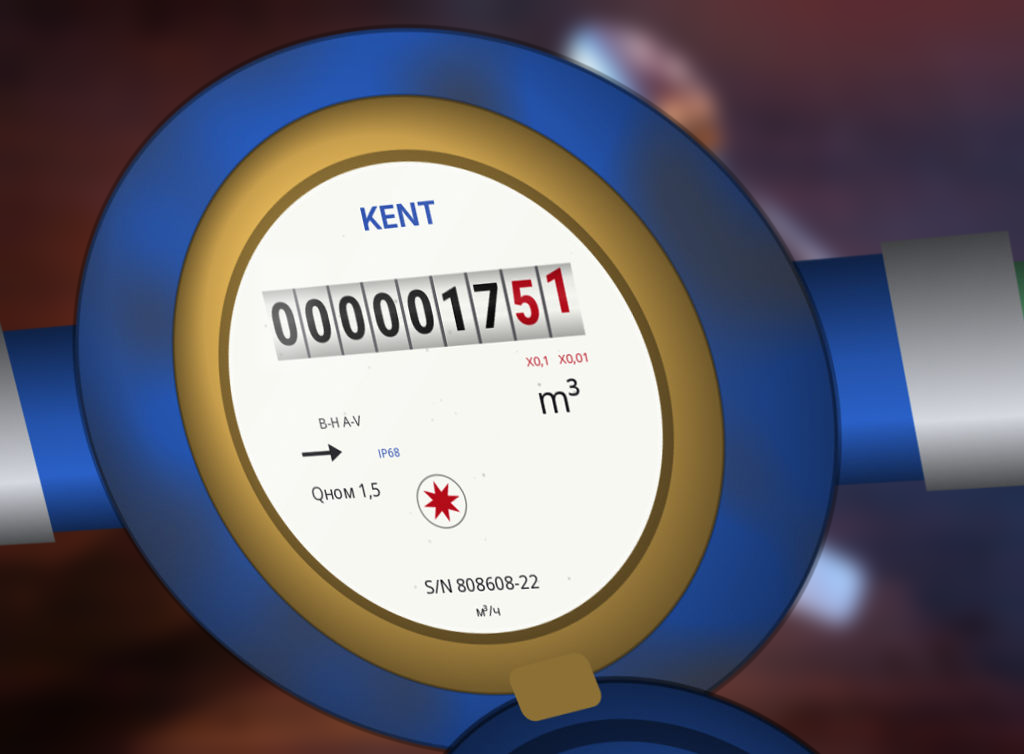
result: 17.51,m³
